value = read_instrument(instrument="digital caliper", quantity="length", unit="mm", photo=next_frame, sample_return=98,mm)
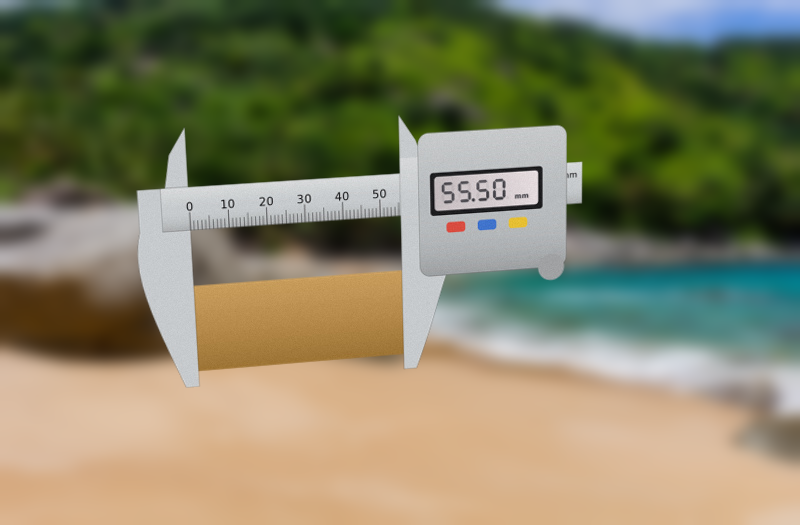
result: 55.50,mm
